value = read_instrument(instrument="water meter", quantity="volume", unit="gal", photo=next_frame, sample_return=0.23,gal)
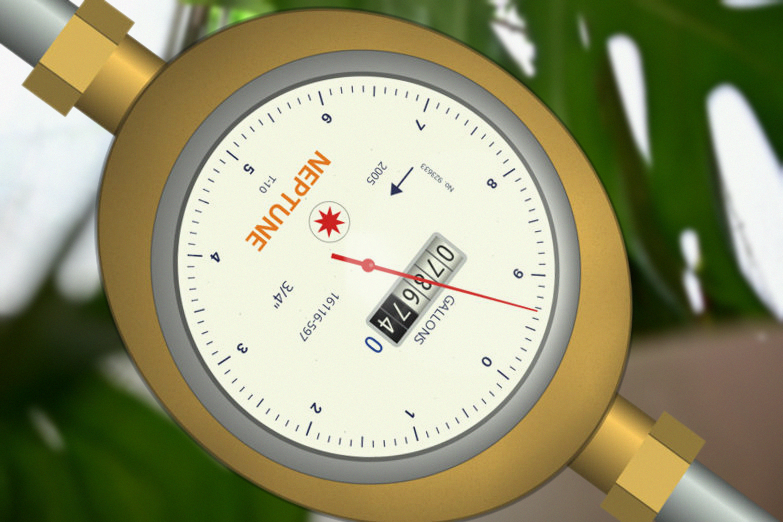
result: 786739.3,gal
